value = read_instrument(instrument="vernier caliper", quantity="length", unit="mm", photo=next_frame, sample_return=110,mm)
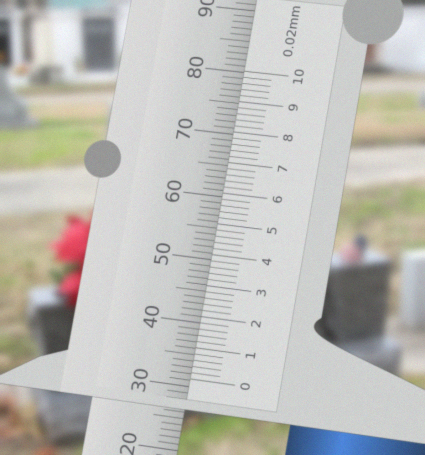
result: 31.2,mm
